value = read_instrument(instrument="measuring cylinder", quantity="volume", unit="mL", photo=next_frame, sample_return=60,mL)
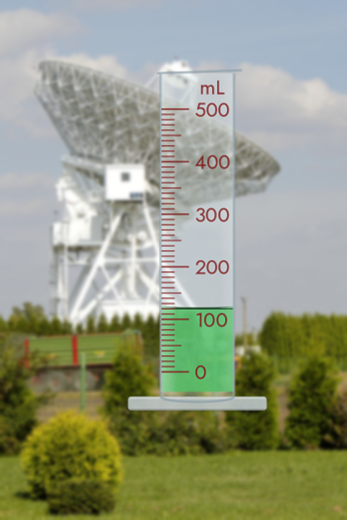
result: 120,mL
